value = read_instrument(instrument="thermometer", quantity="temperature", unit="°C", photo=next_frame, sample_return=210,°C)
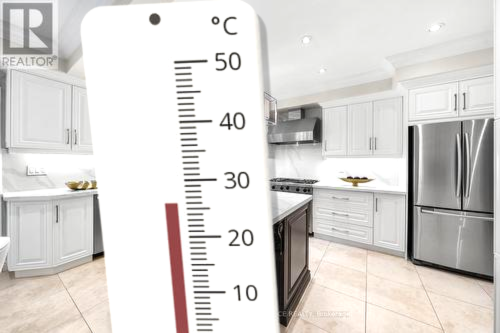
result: 26,°C
